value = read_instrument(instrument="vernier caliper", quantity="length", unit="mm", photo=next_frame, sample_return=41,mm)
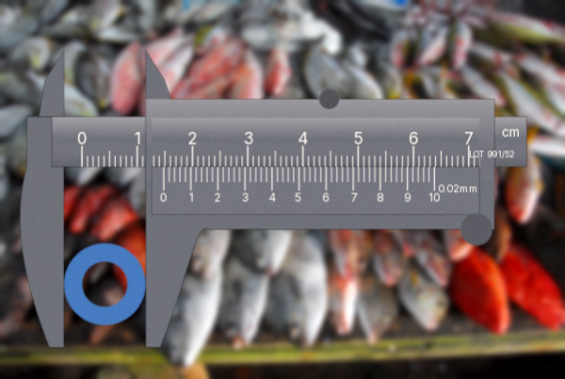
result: 14.8,mm
